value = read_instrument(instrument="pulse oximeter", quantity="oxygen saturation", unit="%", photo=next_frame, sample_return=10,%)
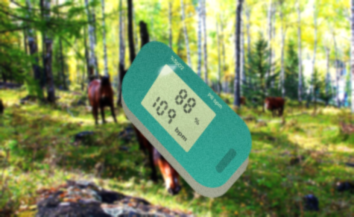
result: 88,%
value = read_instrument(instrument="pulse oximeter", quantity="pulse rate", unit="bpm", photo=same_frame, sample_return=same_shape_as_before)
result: 109,bpm
